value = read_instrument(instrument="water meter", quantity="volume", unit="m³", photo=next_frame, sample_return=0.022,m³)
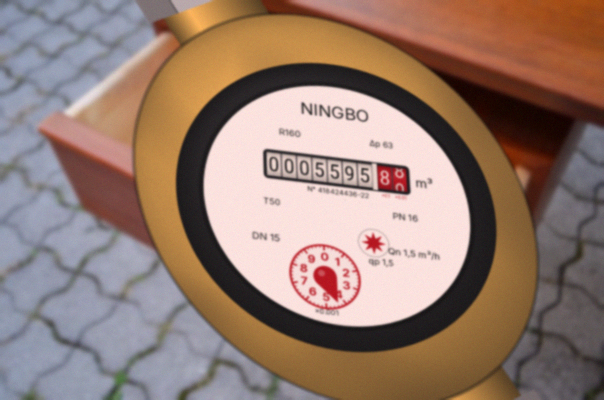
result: 5595.884,m³
